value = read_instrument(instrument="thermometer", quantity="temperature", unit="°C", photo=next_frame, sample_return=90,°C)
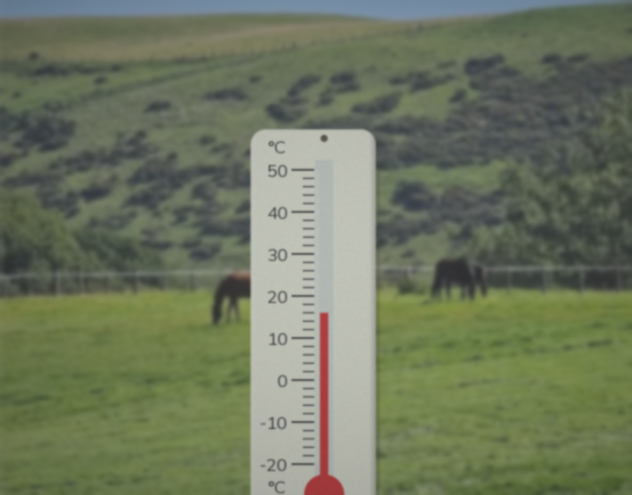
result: 16,°C
